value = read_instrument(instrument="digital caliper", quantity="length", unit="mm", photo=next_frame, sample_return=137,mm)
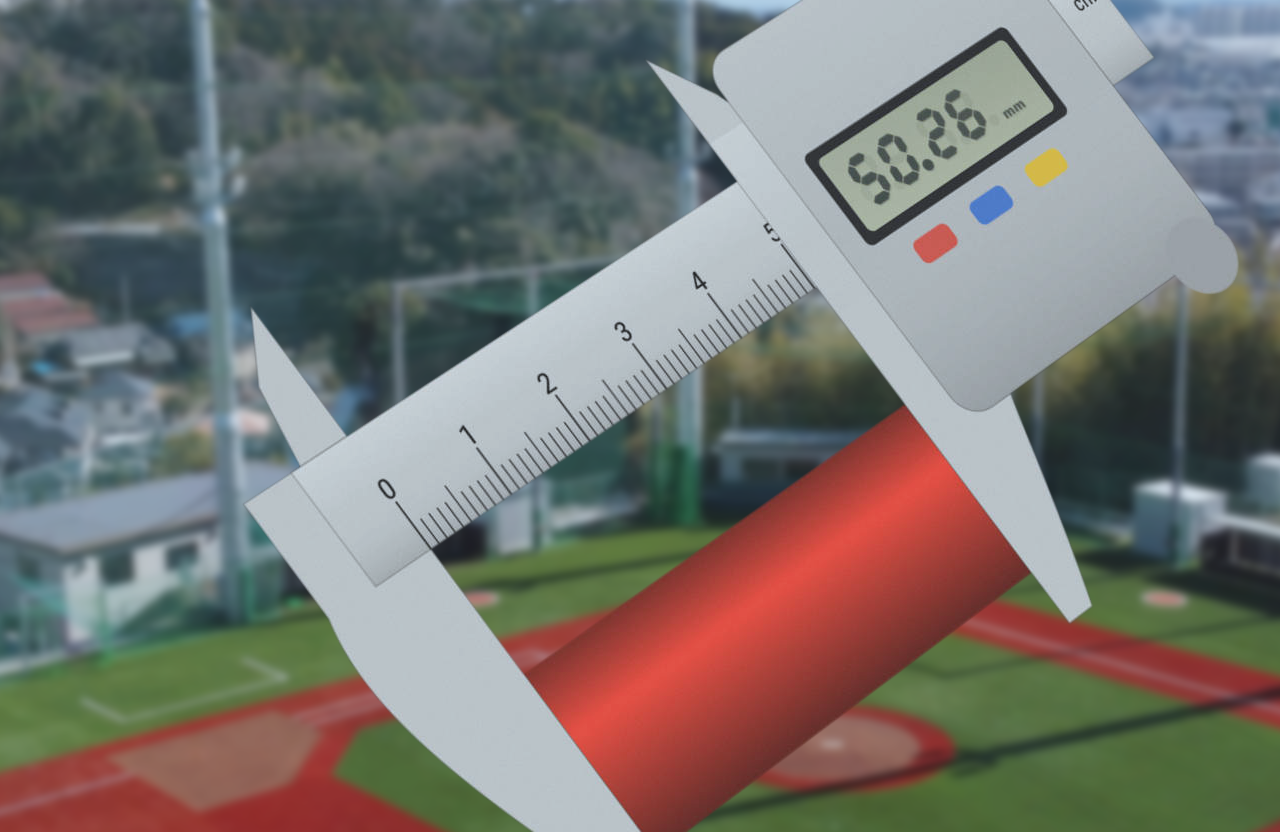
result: 50.26,mm
